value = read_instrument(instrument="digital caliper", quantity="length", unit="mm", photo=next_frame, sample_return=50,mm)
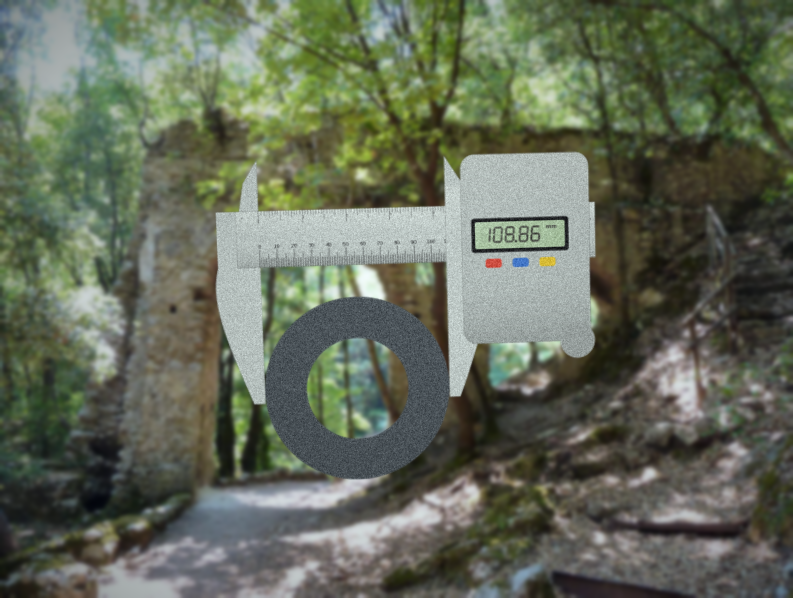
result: 108.86,mm
